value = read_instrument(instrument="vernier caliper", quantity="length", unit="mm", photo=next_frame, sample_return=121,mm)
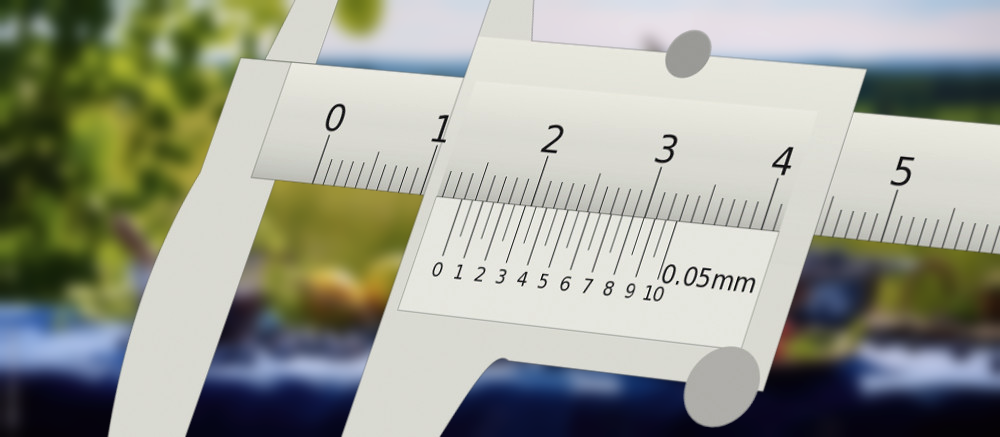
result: 13.8,mm
